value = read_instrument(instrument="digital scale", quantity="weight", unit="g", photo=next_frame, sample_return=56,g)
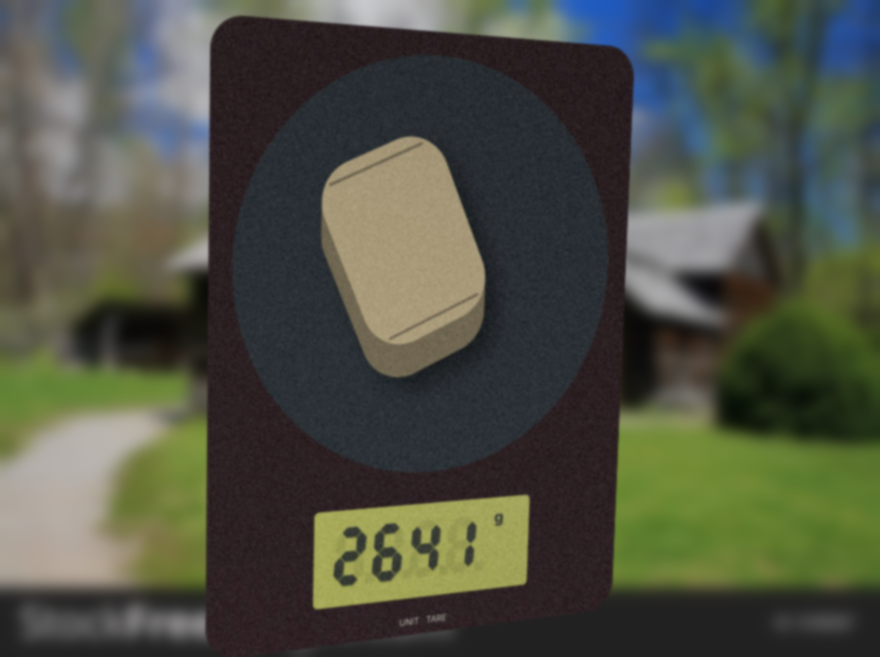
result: 2641,g
